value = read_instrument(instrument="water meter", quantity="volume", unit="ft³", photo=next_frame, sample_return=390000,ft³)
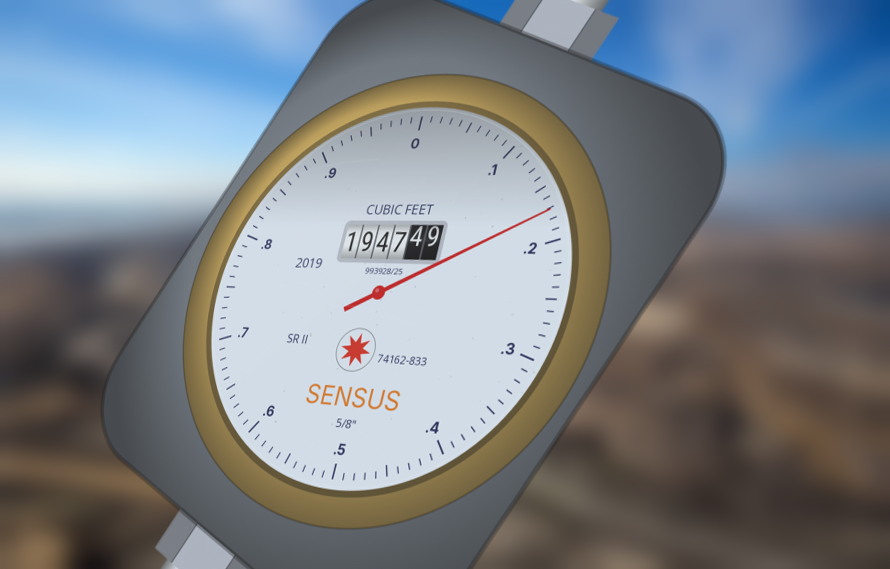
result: 194749.17,ft³
